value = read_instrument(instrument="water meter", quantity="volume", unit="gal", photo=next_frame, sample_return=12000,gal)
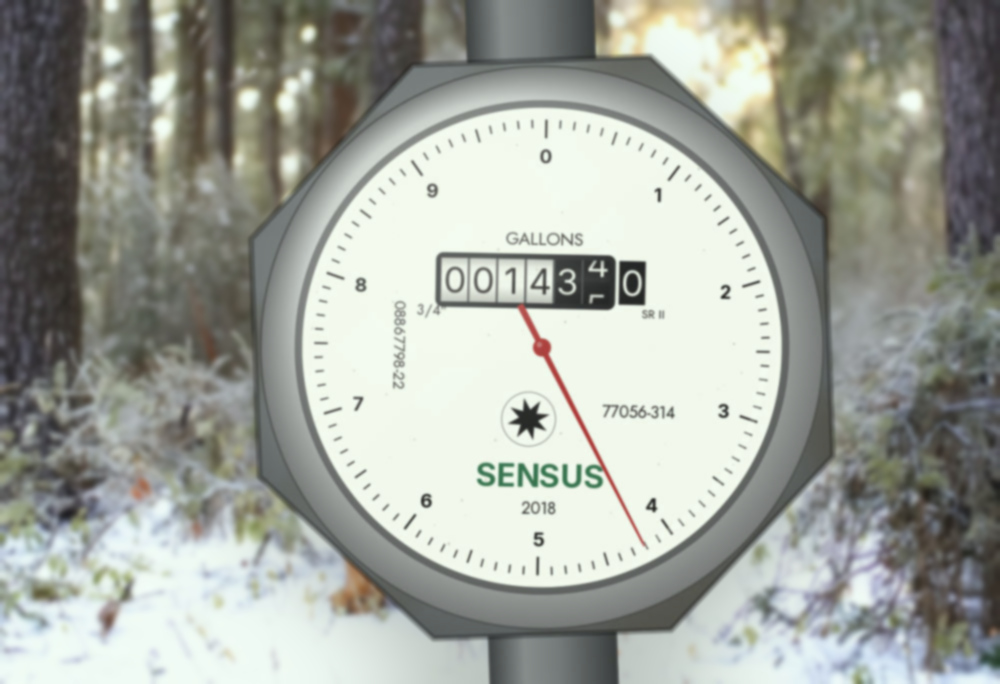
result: 14344.2,gal
